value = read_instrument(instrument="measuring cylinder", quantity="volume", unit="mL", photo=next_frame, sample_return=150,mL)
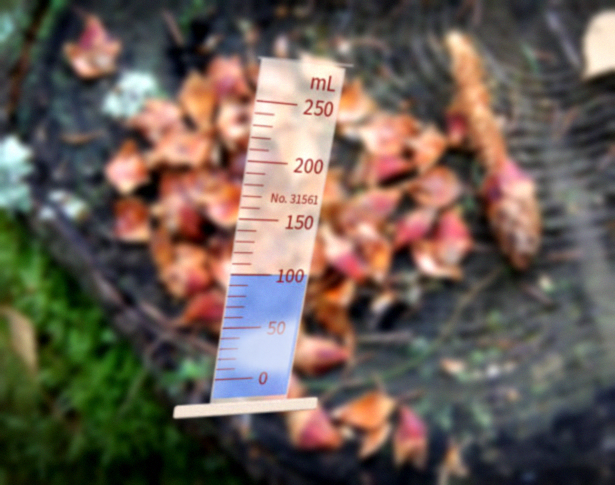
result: 100,mL
